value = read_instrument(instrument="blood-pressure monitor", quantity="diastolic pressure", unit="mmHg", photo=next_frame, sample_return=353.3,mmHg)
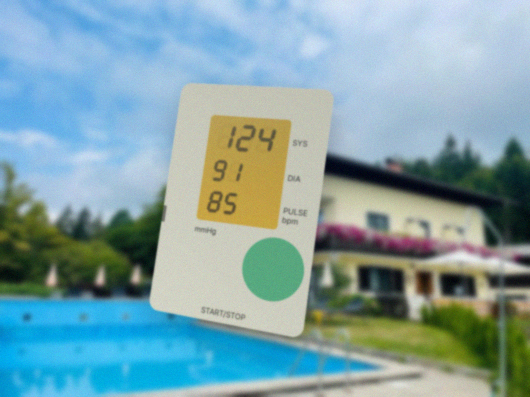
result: 91,mmHg
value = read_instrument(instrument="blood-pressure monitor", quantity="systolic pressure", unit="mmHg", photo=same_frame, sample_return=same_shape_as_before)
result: 124,mmHg
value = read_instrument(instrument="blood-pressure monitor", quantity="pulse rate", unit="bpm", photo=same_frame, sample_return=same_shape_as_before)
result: 85,bpm
